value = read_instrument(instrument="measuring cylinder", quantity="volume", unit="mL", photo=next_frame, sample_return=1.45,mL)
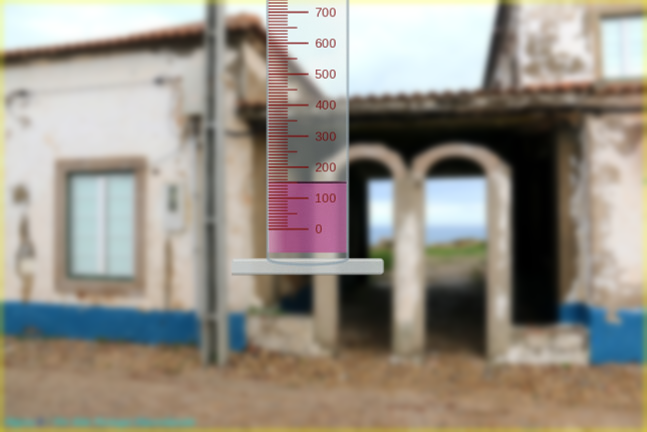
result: 150,mL
